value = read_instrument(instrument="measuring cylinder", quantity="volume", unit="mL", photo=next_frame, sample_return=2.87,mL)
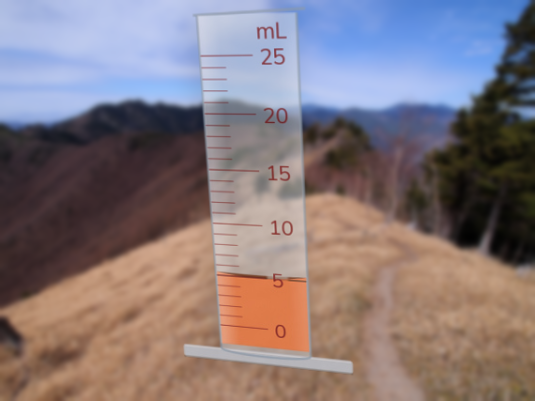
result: 5,mL
